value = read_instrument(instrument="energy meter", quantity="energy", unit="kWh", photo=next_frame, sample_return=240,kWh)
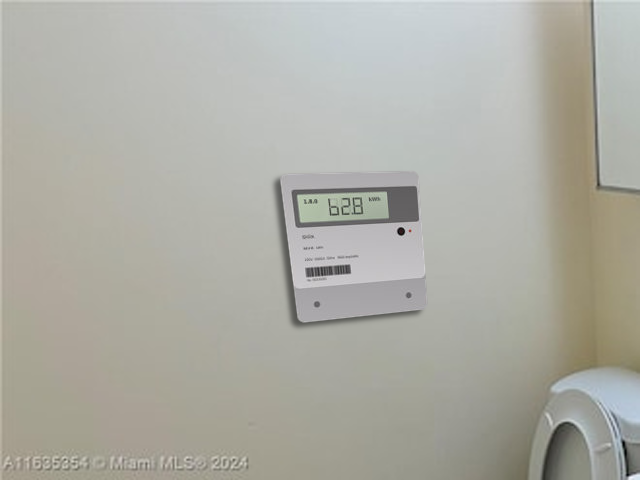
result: 62.8,kWh
